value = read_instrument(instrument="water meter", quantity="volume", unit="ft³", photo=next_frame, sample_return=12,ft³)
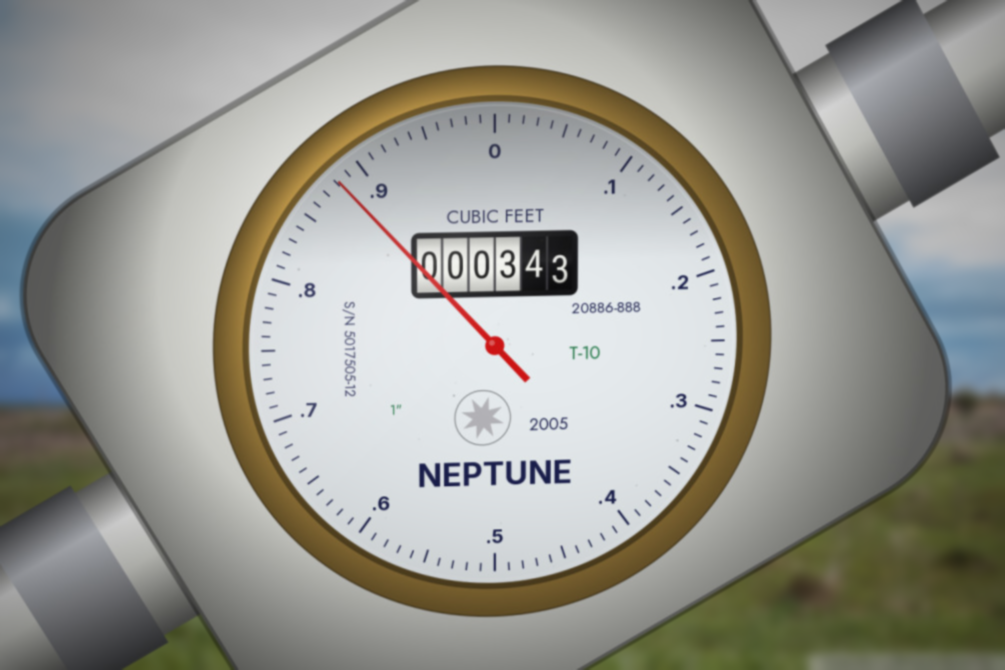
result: 342.88,ft³
